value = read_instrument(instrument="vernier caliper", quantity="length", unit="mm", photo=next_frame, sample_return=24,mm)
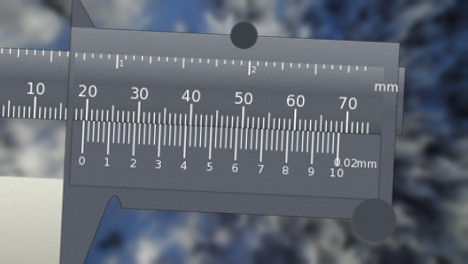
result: 19.5,mm
